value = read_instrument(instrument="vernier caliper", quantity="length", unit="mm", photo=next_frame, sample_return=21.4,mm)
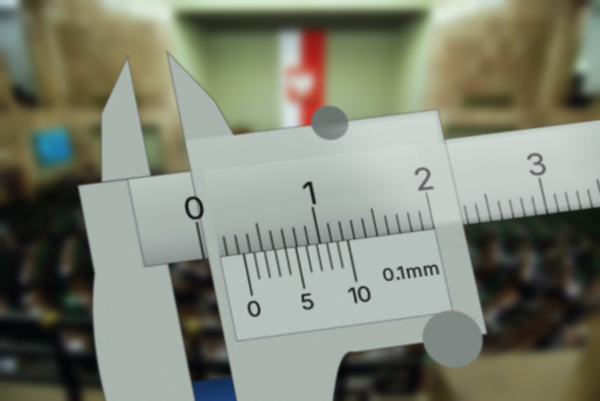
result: 3.4,mm
